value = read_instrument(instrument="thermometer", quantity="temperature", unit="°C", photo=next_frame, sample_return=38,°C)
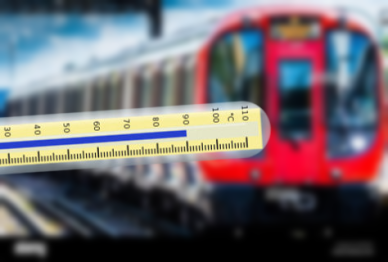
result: 90,°C
